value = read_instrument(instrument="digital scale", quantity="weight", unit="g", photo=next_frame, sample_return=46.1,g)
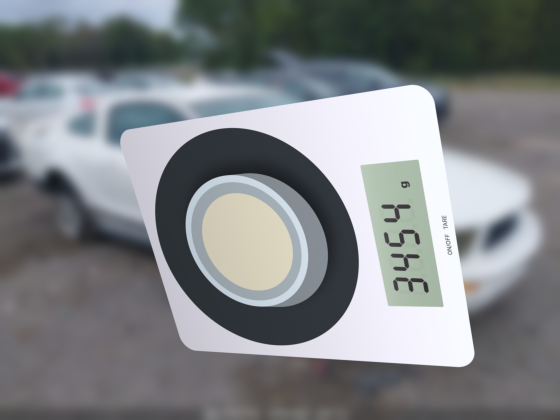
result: 3454,g
